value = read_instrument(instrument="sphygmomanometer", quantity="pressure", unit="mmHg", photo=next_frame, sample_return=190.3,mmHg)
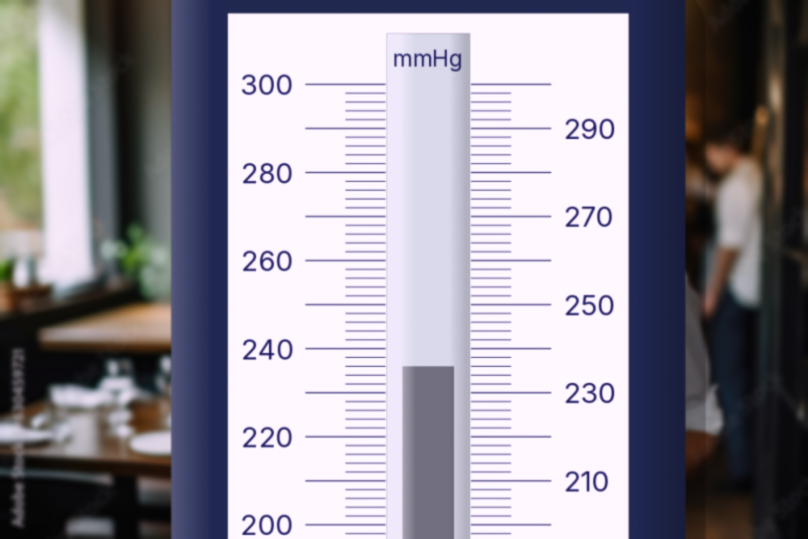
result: 236,mmHg
